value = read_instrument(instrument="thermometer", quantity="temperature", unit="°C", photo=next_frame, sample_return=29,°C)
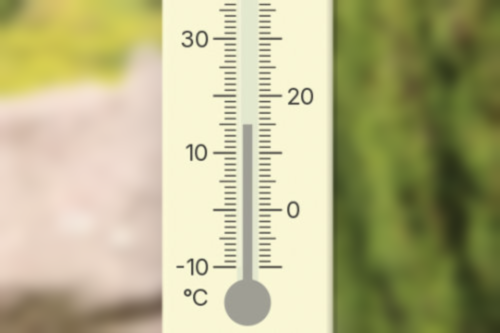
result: 15,°C
